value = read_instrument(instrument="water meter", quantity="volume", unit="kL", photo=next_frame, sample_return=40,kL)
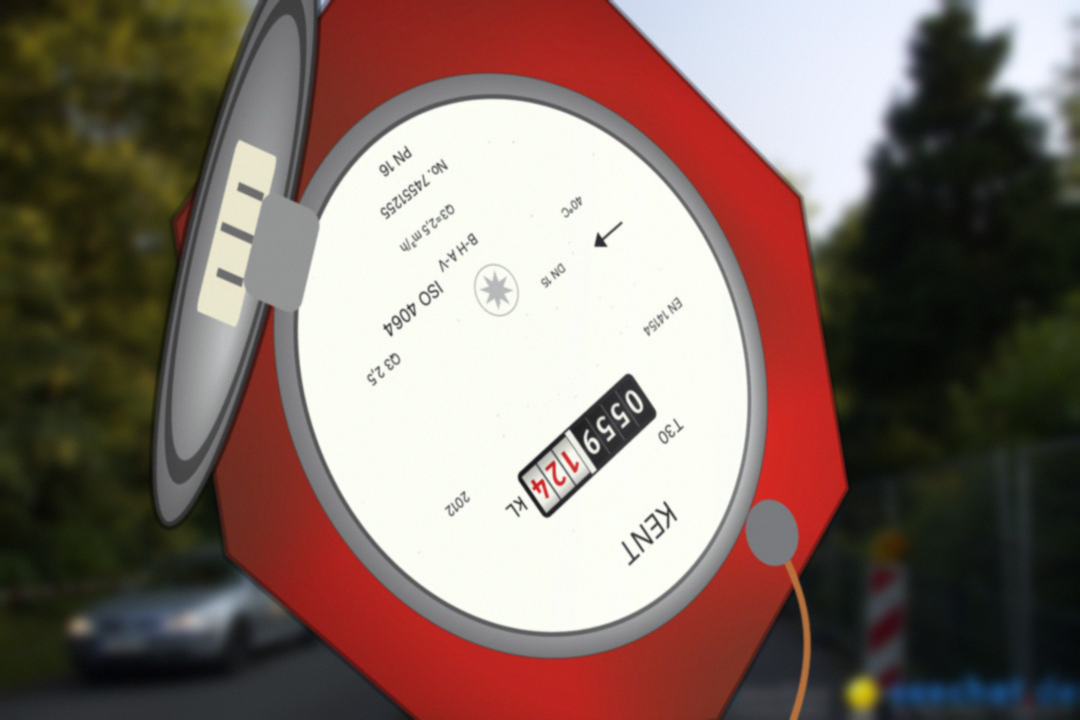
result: 559.124,kL
